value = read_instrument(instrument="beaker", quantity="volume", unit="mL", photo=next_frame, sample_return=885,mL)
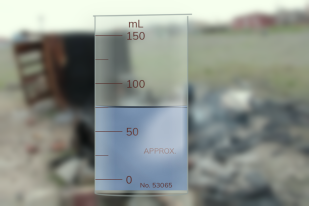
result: 75,mL
